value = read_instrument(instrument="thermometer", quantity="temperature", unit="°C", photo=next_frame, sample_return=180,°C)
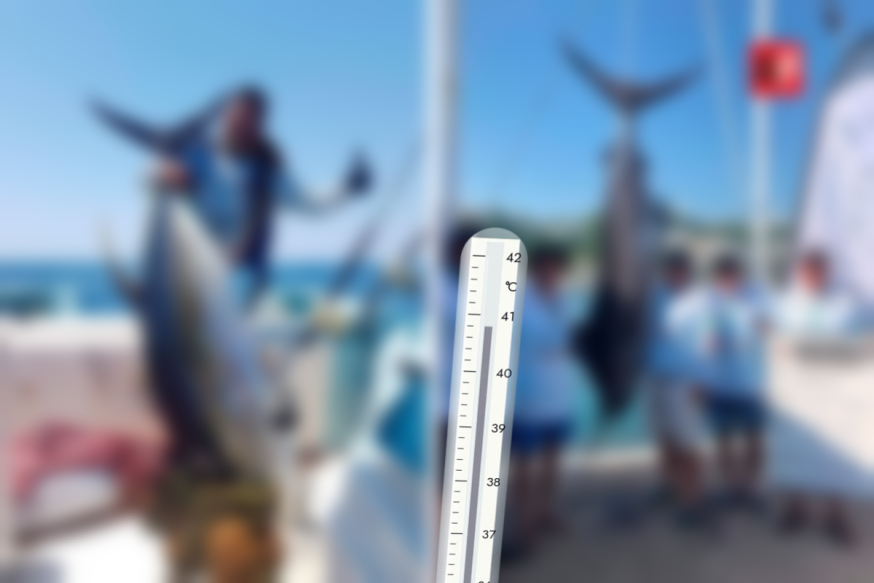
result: 40.8,°C
